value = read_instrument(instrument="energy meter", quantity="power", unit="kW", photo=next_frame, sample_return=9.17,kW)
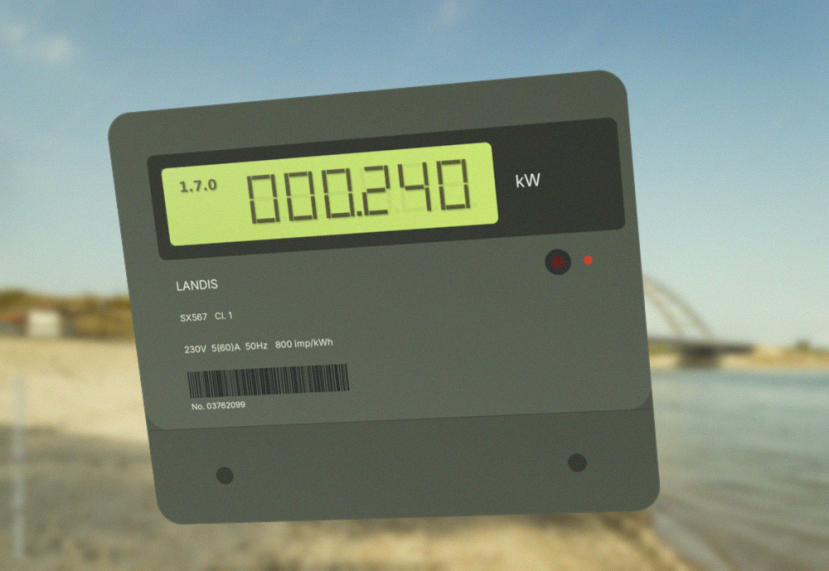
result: 0.240,kW
